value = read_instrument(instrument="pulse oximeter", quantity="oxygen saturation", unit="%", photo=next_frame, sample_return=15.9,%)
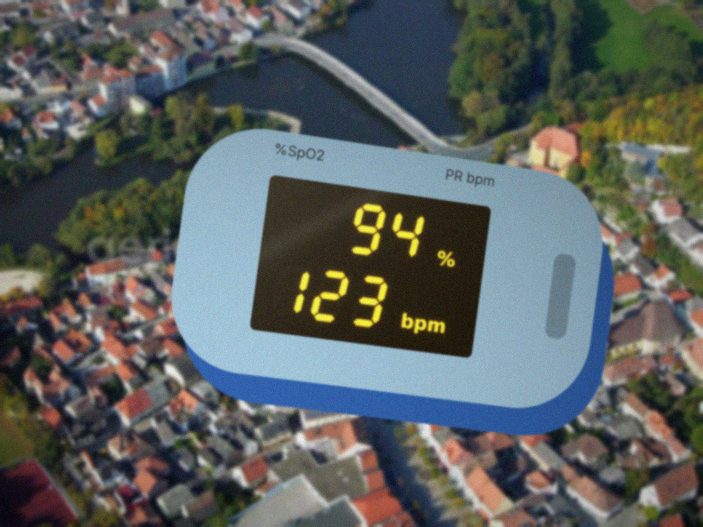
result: 94,%
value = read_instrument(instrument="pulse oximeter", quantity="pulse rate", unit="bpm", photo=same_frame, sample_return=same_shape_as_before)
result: 123,bpm
